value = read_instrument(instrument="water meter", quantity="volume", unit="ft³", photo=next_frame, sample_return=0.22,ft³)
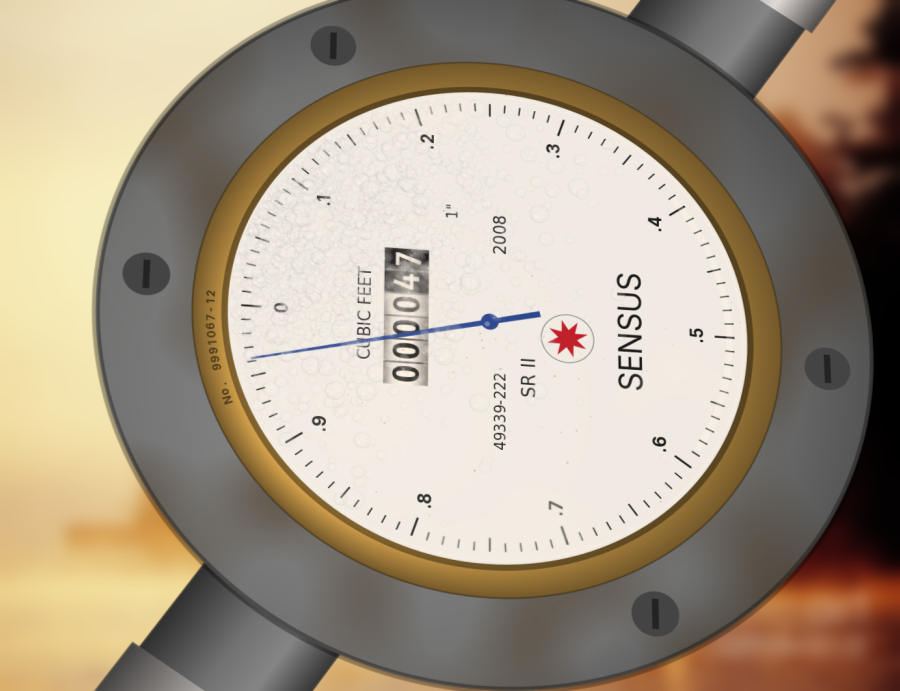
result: 46.96,ft³
